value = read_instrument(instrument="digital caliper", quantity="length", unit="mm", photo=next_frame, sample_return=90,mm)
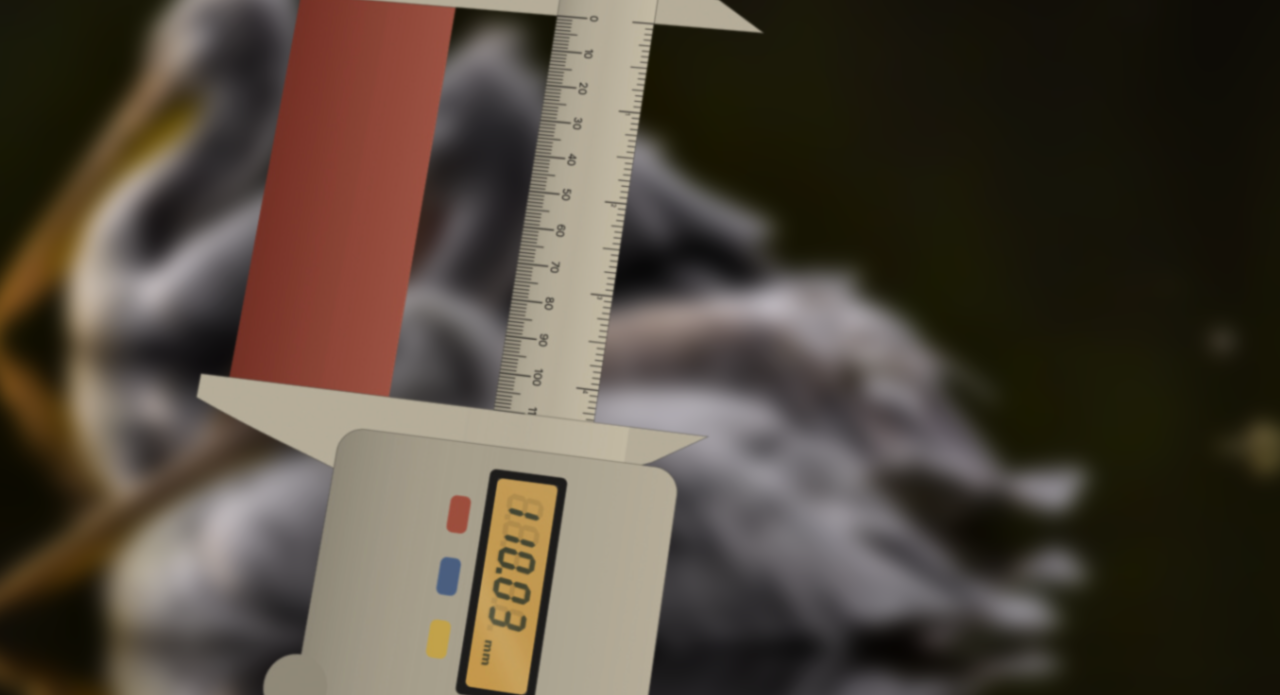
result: 110.03,mm
